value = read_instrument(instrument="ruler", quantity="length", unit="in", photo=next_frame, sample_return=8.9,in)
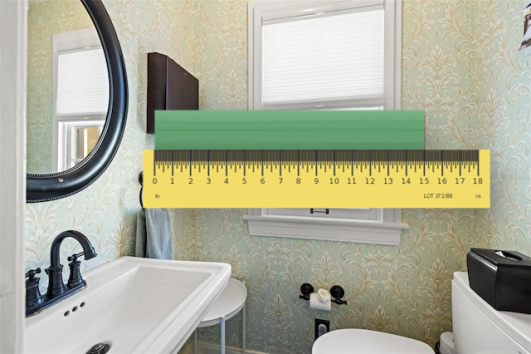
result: 15,in
